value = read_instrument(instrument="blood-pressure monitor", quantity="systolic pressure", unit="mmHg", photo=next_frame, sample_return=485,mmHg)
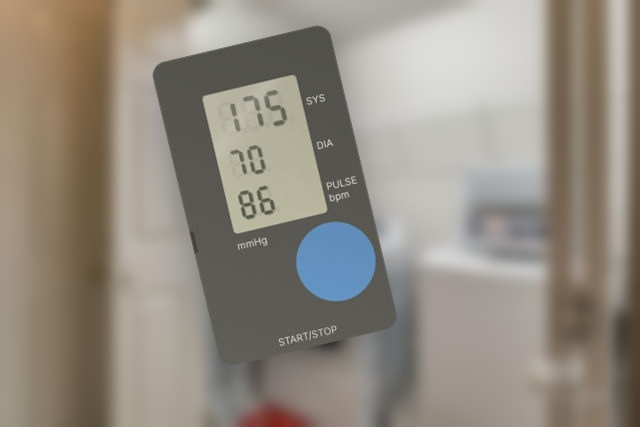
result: 175,mmHg
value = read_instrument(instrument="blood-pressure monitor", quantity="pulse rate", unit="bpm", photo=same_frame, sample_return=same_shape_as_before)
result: 86,bpm
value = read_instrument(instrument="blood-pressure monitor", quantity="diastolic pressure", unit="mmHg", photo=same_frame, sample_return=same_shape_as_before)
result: 70,mmHg
